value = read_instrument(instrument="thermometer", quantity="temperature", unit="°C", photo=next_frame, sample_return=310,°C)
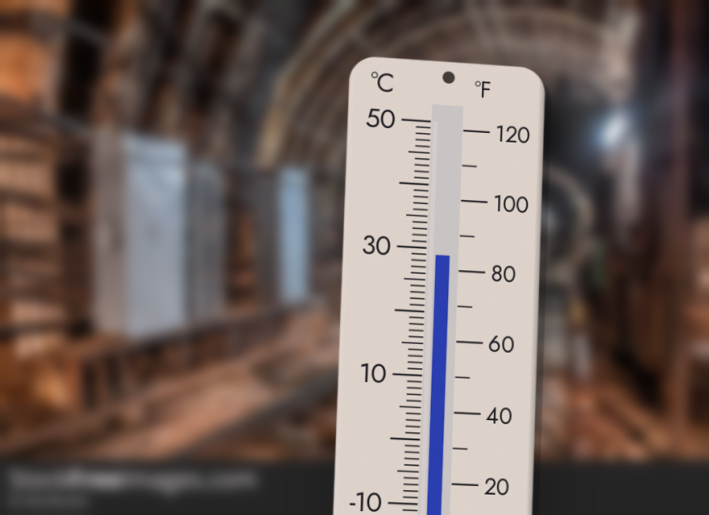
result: 29,°C
